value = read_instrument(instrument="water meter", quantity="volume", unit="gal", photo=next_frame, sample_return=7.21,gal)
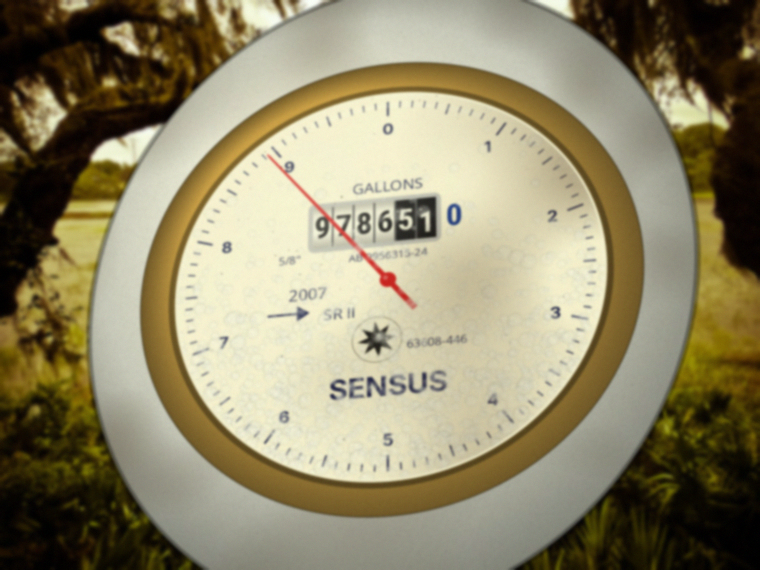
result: 9786508.9,gal
